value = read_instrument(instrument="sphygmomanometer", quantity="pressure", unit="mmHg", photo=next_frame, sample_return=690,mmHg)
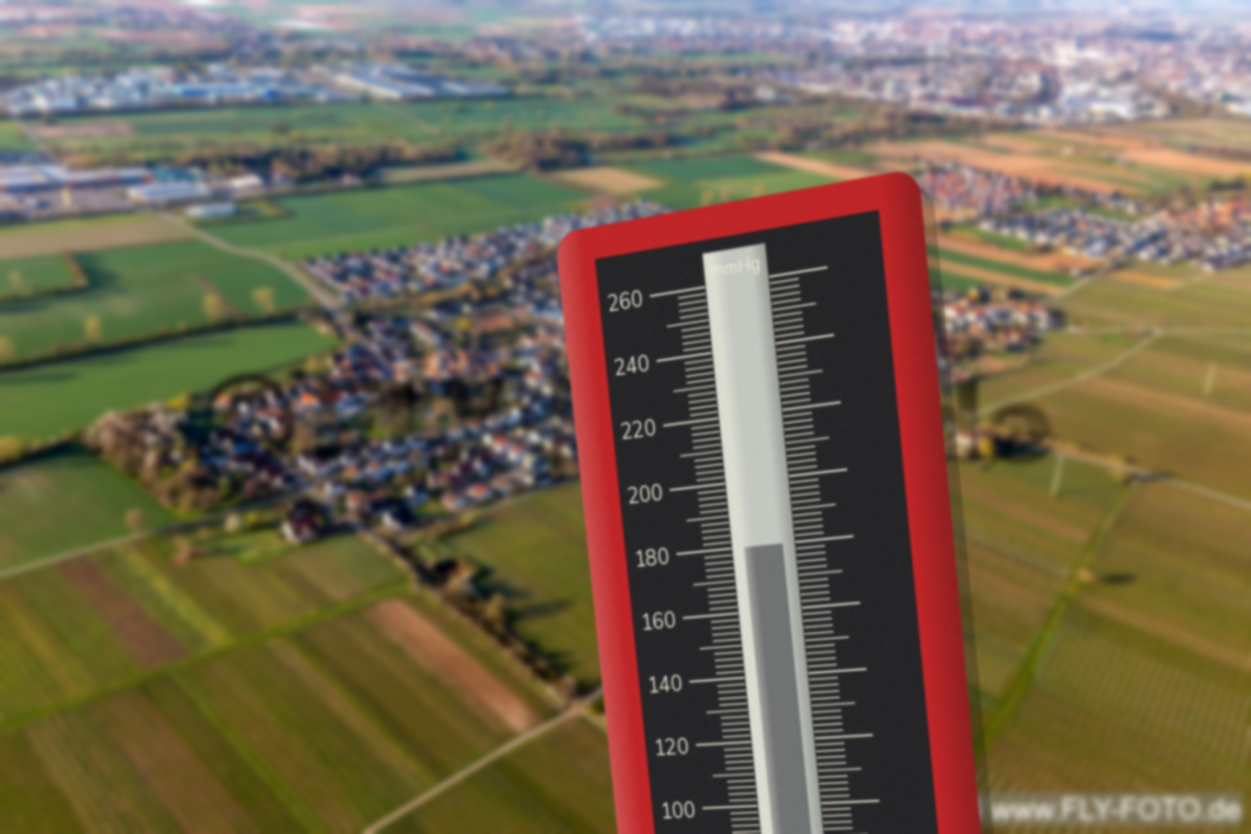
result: 180,mmHg
